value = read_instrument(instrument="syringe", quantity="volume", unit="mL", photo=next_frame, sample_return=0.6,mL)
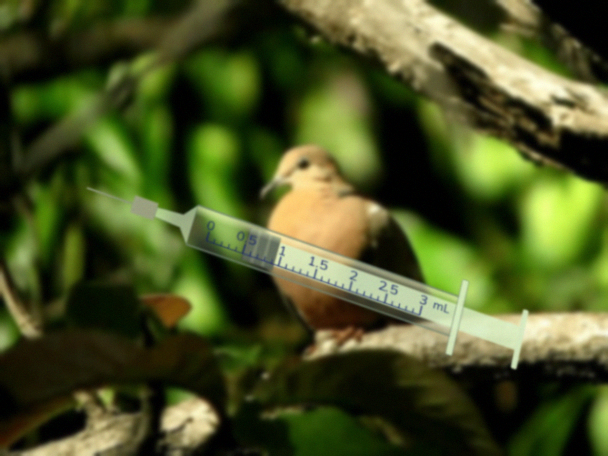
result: 0.5,mL
